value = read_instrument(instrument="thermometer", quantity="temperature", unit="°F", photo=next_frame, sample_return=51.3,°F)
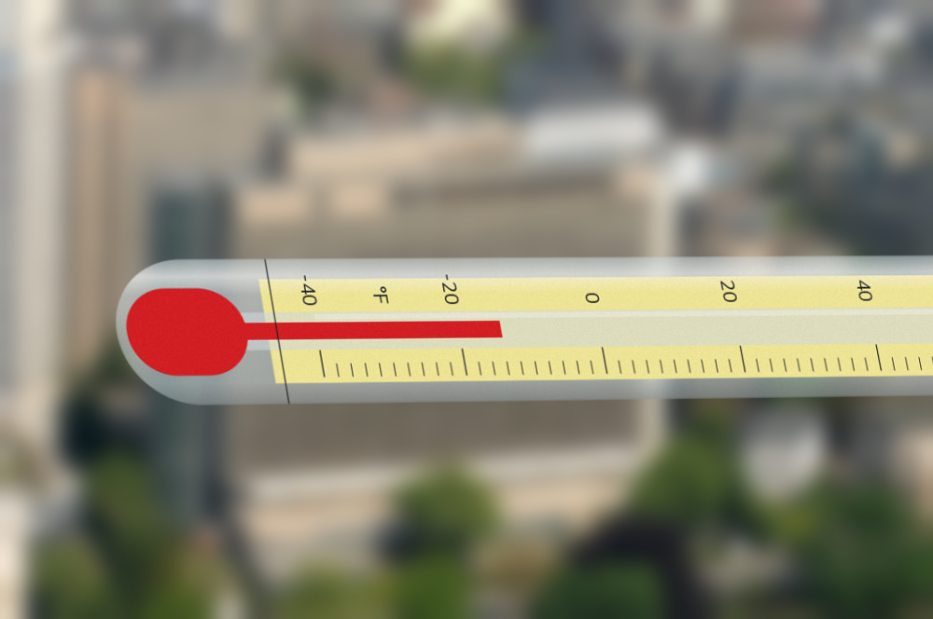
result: -14,°F
